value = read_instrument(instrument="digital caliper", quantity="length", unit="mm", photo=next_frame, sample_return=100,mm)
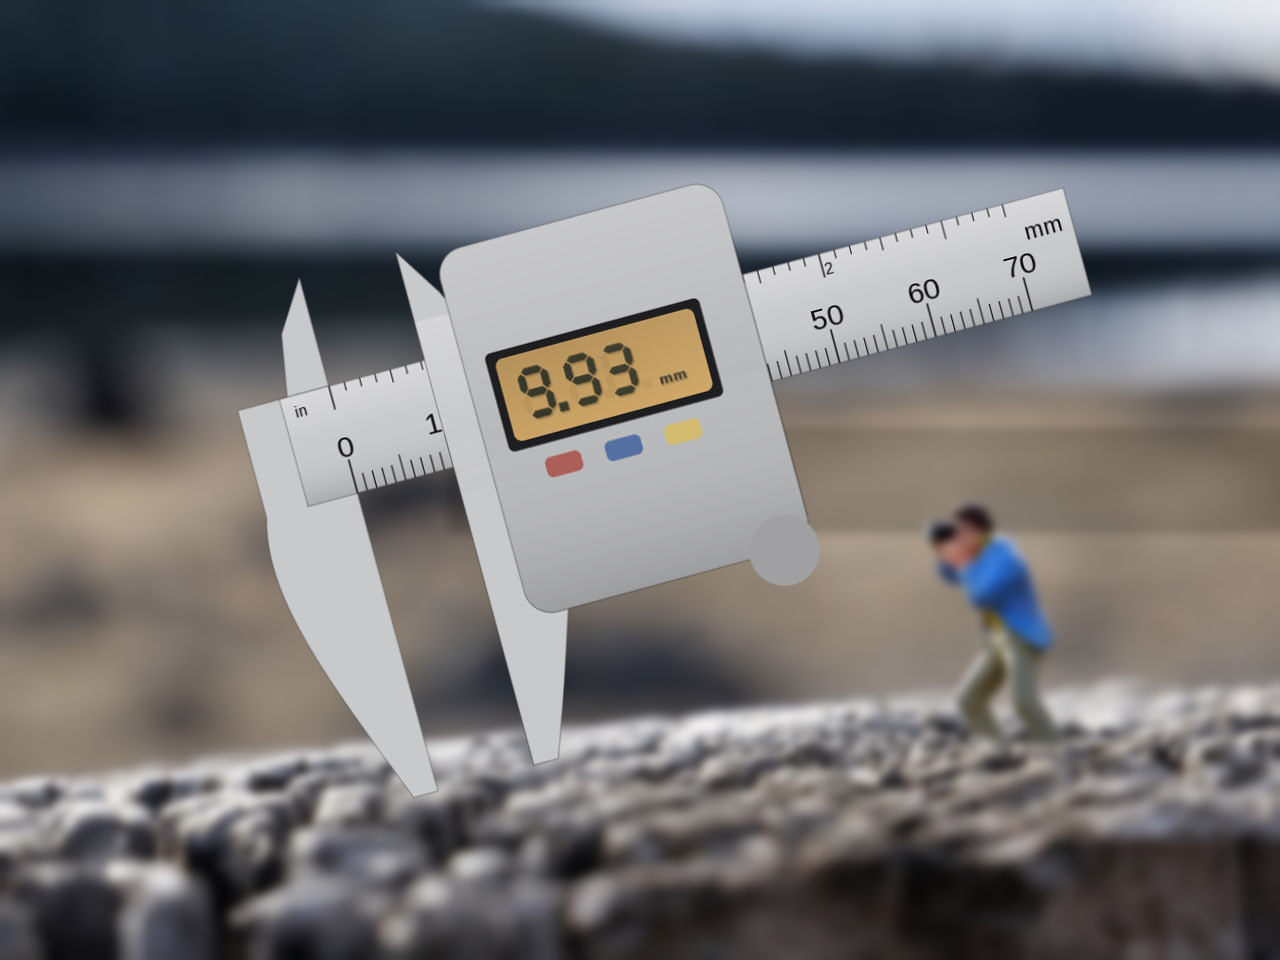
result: 9.93,mm
